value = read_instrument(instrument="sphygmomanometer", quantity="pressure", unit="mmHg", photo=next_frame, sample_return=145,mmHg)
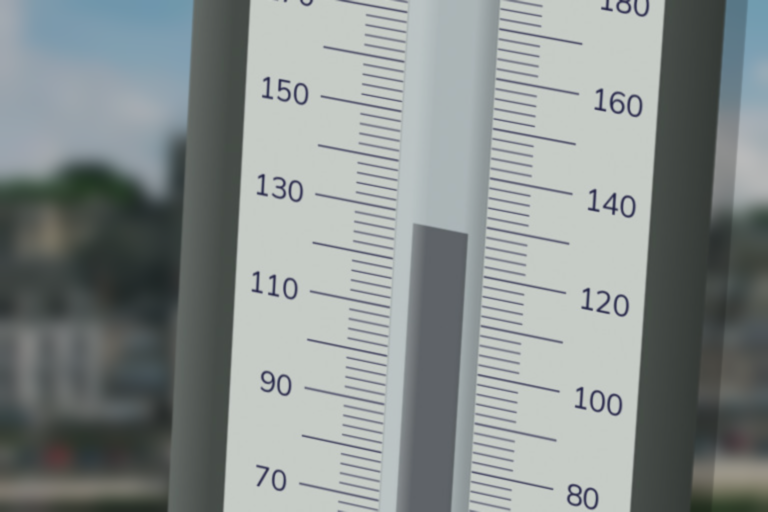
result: 128,mmHg
